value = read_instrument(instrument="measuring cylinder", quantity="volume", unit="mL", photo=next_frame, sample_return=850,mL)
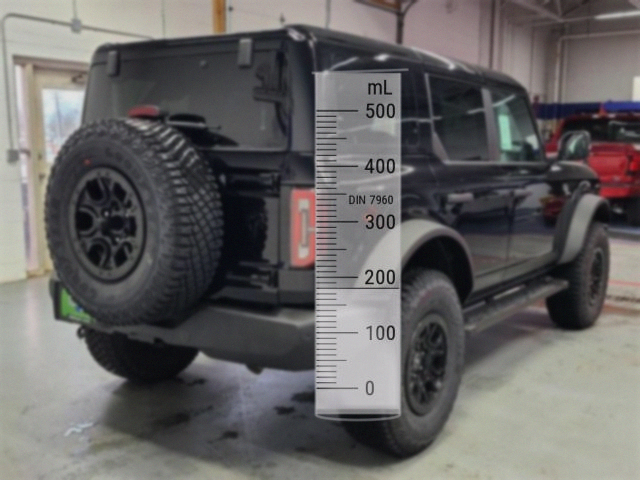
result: 180,mL
